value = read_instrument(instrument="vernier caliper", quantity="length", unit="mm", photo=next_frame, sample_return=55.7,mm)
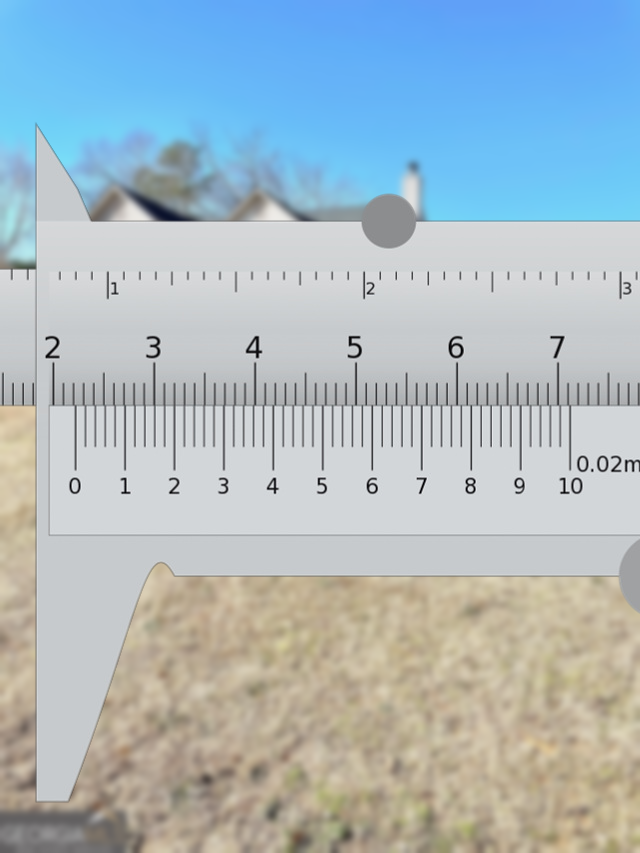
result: 22.2,mm
